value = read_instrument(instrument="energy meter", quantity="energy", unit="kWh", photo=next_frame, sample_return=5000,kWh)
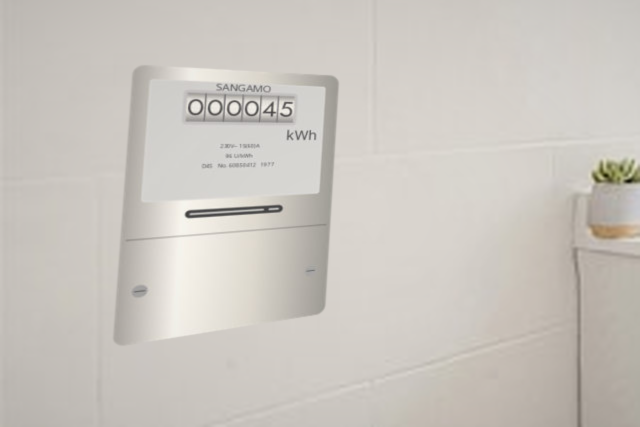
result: 45,kWh
